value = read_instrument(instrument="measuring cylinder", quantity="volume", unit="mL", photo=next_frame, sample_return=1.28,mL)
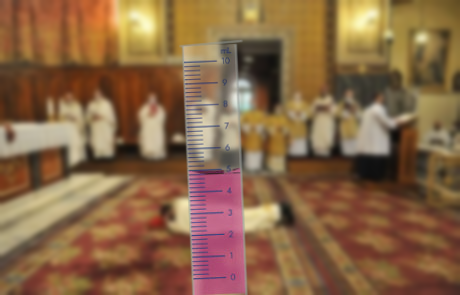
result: 4.8,mL
